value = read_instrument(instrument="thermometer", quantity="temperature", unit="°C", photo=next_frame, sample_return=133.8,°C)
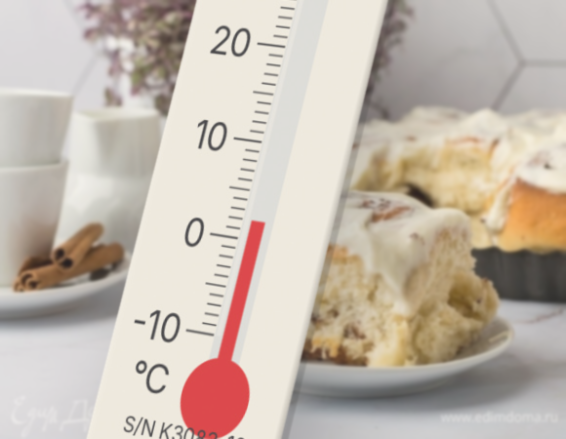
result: 2,°C
